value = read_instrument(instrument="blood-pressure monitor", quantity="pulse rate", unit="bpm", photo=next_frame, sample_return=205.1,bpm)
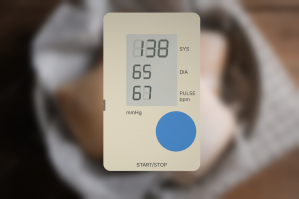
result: 67,bpm
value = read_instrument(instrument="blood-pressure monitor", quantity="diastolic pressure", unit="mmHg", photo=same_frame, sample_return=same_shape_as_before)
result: 65,mmHg
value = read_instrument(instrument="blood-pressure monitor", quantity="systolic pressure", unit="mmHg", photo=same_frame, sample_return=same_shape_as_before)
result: 138,mmHg
